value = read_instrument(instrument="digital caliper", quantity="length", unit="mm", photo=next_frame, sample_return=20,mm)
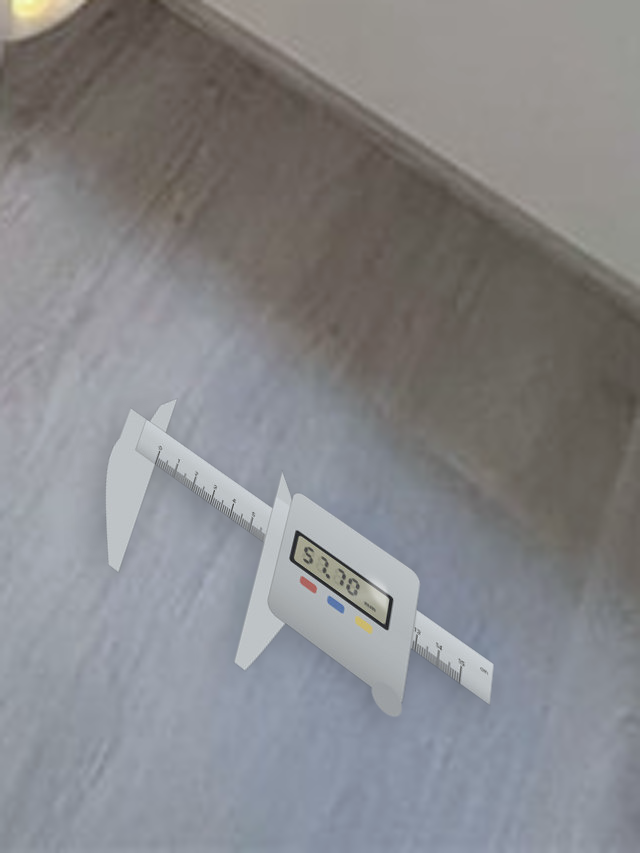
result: 57.70,mm
